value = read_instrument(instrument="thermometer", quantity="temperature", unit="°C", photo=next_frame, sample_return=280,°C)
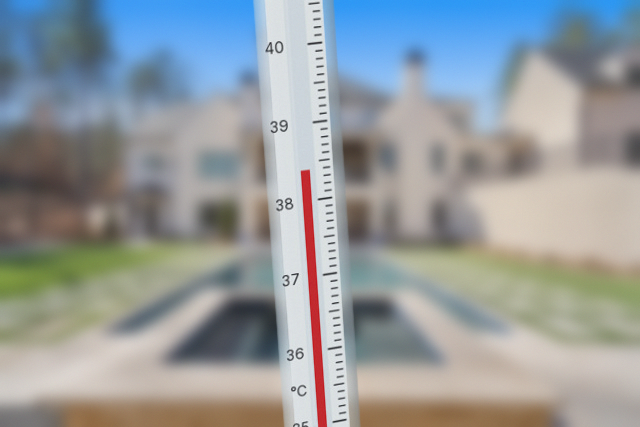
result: 38.4,°C
